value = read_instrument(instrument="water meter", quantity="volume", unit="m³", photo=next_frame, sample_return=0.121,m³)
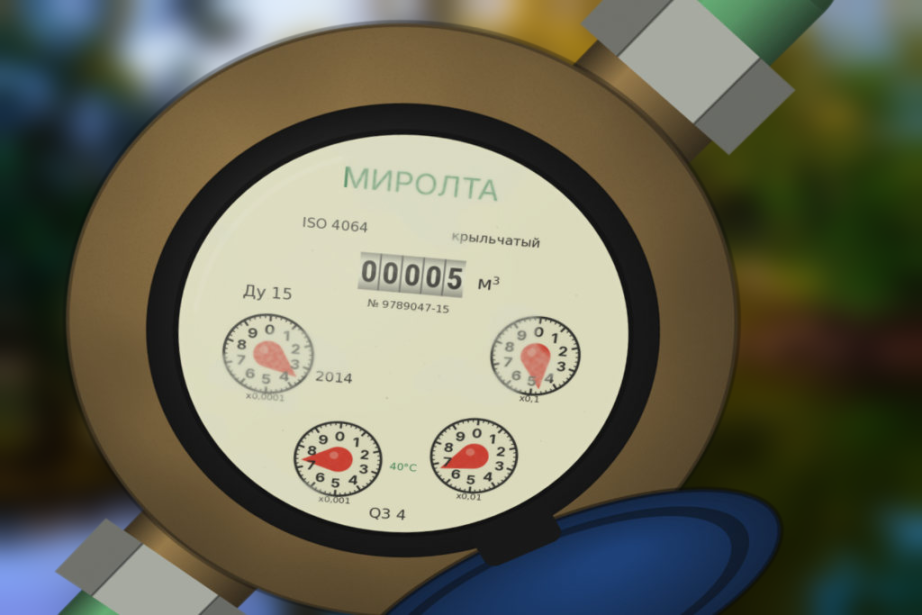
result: 5.4673,m³
